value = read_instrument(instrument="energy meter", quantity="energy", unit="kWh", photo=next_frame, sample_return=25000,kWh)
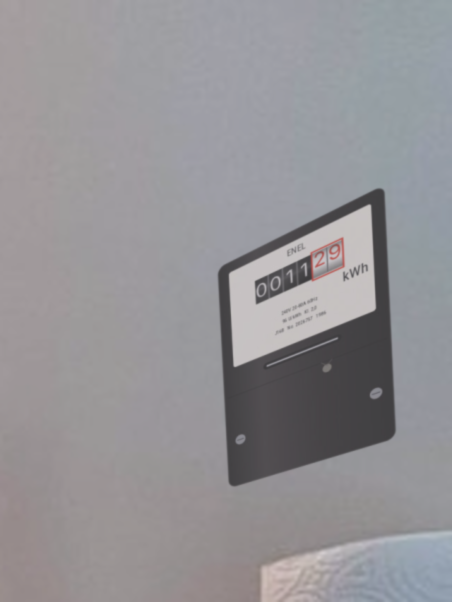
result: 11.29,kWh
